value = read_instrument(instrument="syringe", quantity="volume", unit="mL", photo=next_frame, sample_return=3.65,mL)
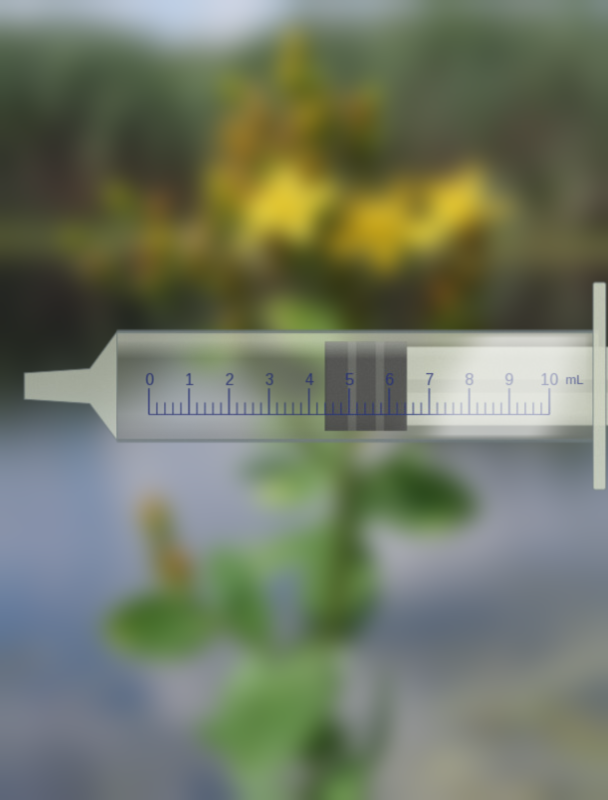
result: 4.4,mL
